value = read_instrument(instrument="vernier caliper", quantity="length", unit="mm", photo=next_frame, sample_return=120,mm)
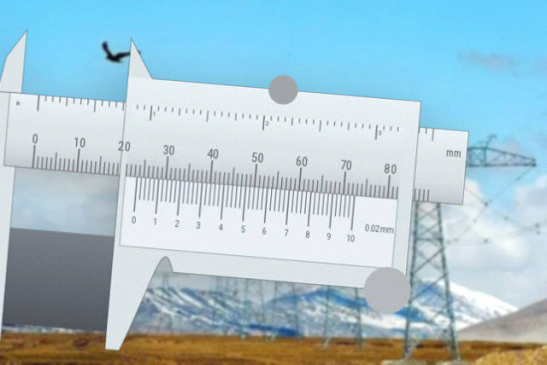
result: 23.5,mm
